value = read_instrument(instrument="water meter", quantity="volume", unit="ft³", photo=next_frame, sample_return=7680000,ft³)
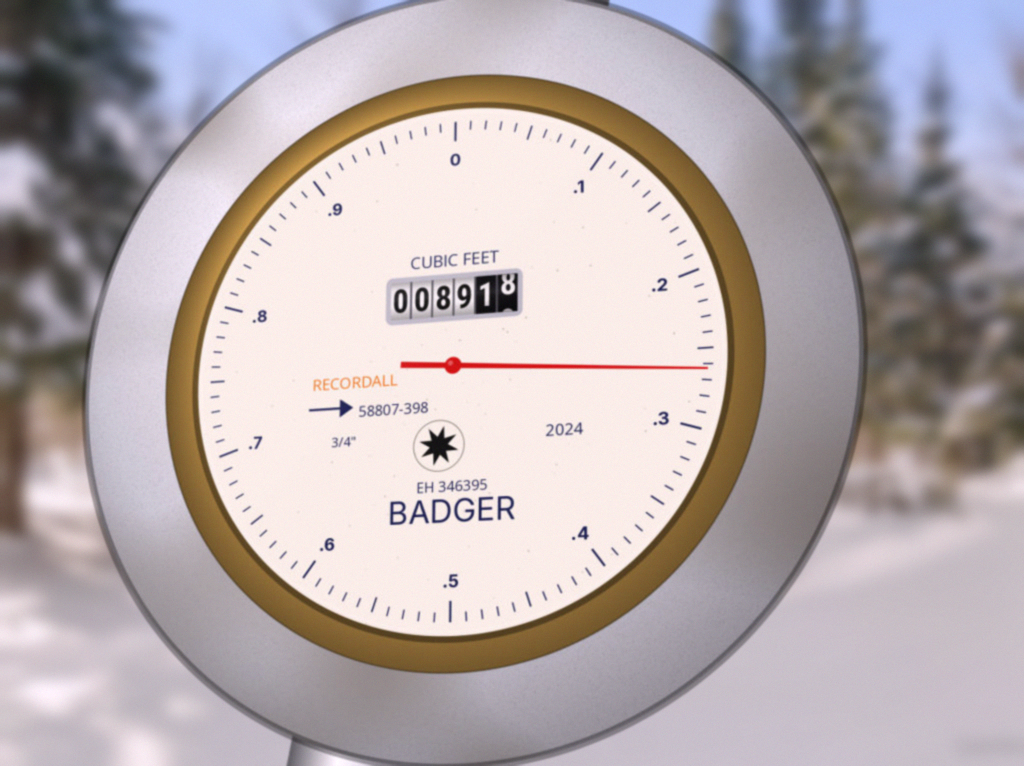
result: 8918.26,ft³
